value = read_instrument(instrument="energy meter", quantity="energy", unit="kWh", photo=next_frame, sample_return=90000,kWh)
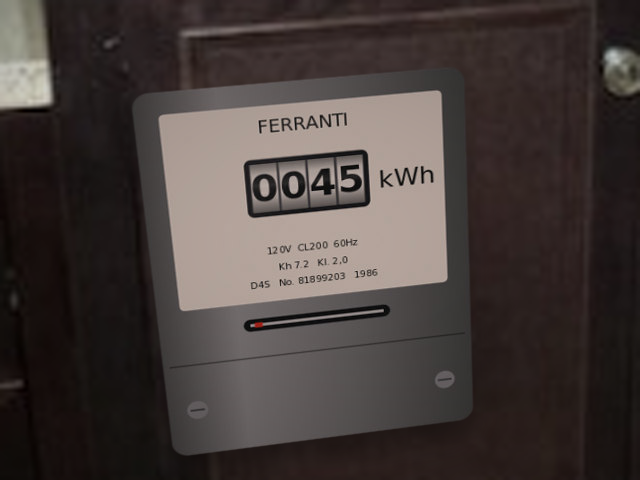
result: 45,kWh
